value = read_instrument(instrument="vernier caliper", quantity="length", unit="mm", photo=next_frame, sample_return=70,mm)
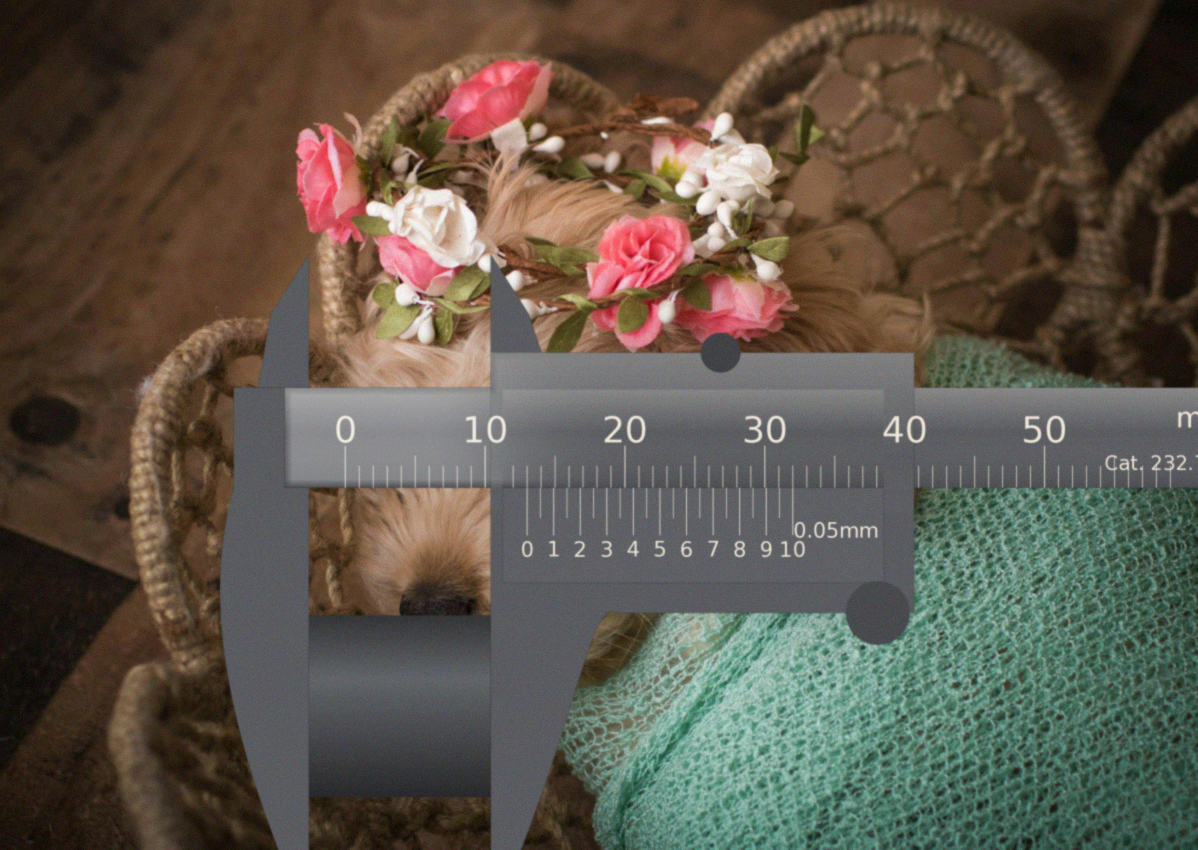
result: 13.0,mm
